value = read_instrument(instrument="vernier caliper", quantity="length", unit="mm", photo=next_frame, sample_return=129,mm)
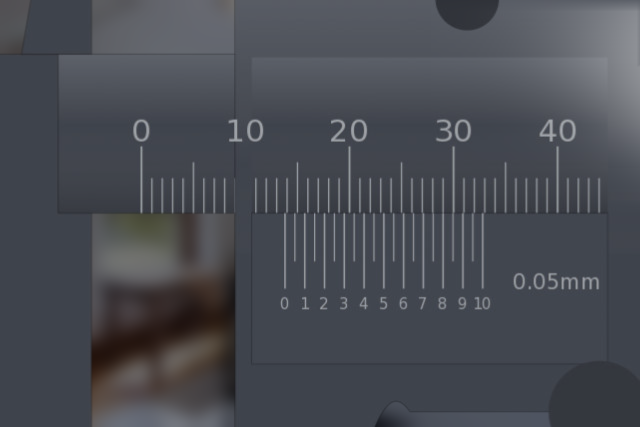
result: 13.8,mm
